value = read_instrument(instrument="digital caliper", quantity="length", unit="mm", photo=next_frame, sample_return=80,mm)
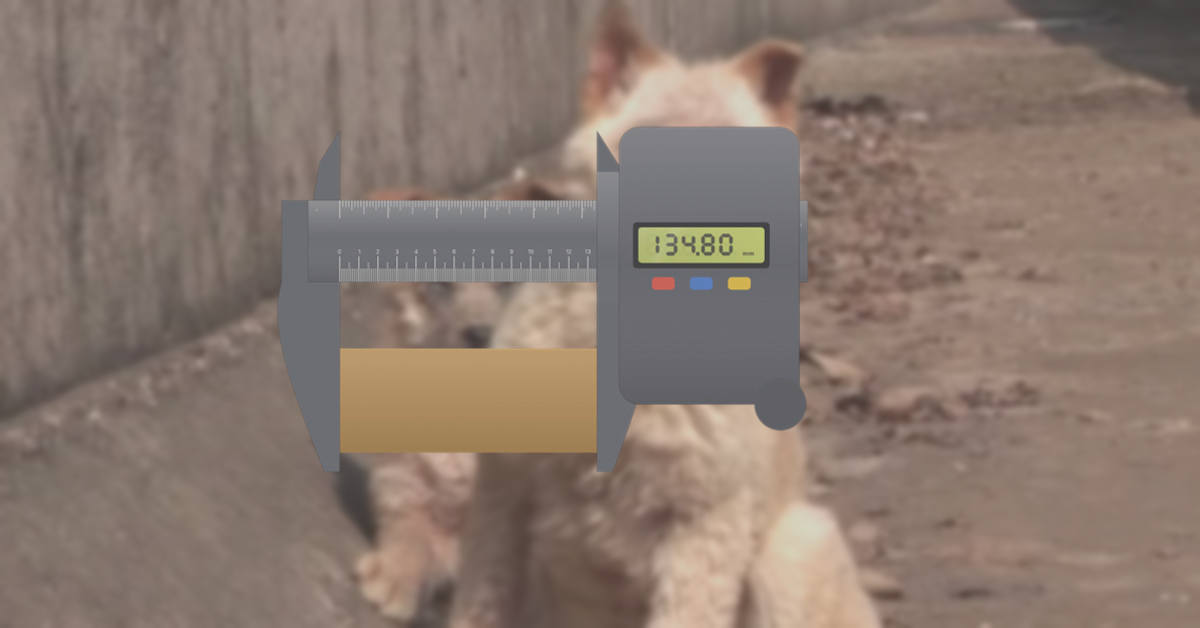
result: 134.80,mm
